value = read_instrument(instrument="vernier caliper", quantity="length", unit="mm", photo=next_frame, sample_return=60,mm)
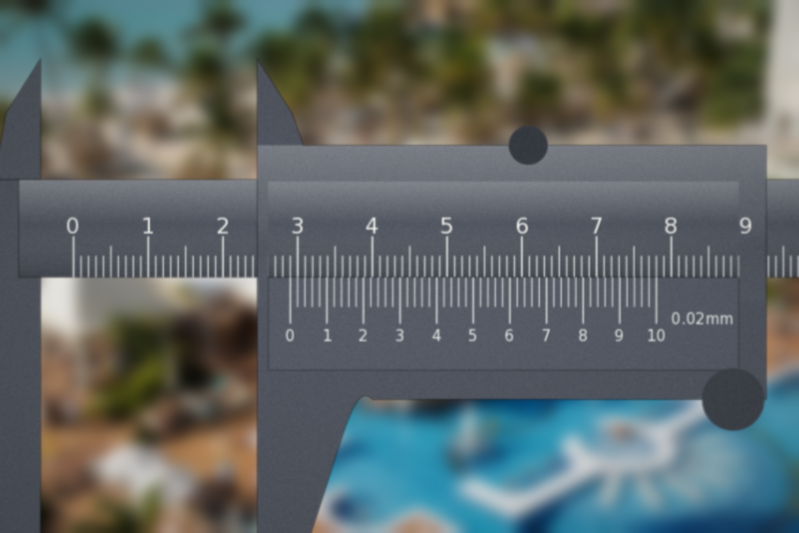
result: 29.0,mm
